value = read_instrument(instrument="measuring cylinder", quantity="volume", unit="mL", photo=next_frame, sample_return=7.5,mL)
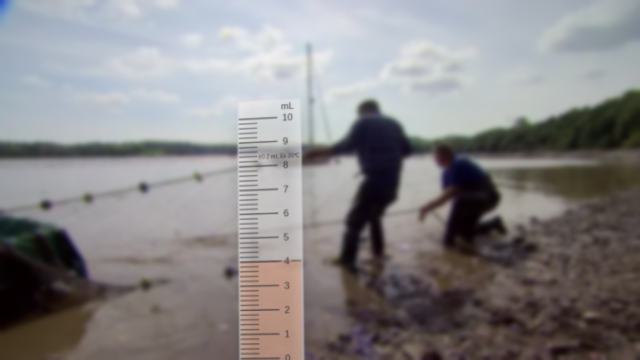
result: 4,mL
